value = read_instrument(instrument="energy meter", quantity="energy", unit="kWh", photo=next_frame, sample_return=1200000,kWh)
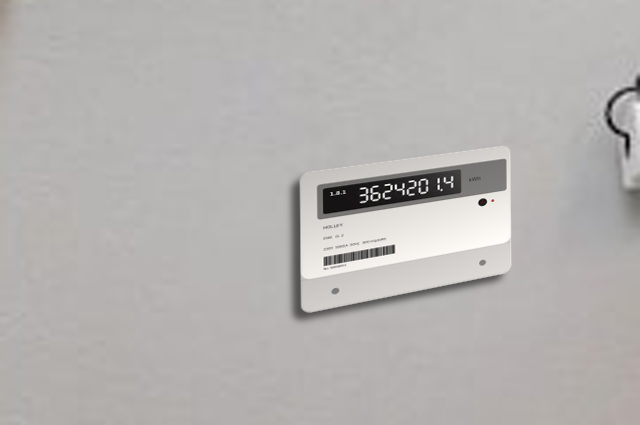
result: 3624201.4,kWh
